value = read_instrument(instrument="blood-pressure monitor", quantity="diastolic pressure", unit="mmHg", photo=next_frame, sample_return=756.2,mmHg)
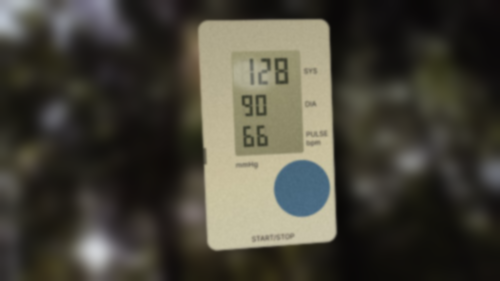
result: 90,mmHg
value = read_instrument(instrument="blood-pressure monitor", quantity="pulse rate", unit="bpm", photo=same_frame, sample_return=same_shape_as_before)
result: 66,bpm
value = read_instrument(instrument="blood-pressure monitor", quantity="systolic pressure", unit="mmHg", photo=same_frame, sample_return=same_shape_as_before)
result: 128,mmHg
